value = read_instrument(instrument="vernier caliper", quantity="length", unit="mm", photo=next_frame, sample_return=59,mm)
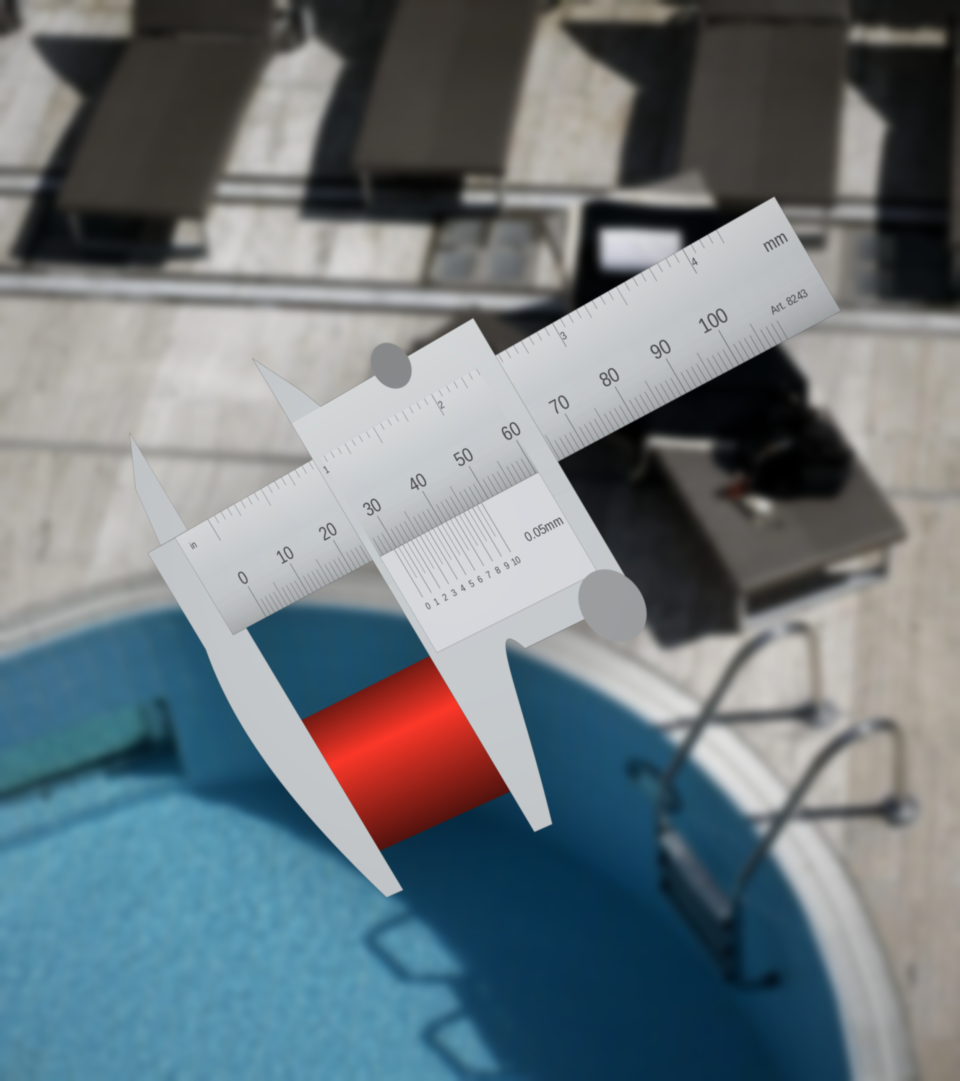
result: 29.5,mm
